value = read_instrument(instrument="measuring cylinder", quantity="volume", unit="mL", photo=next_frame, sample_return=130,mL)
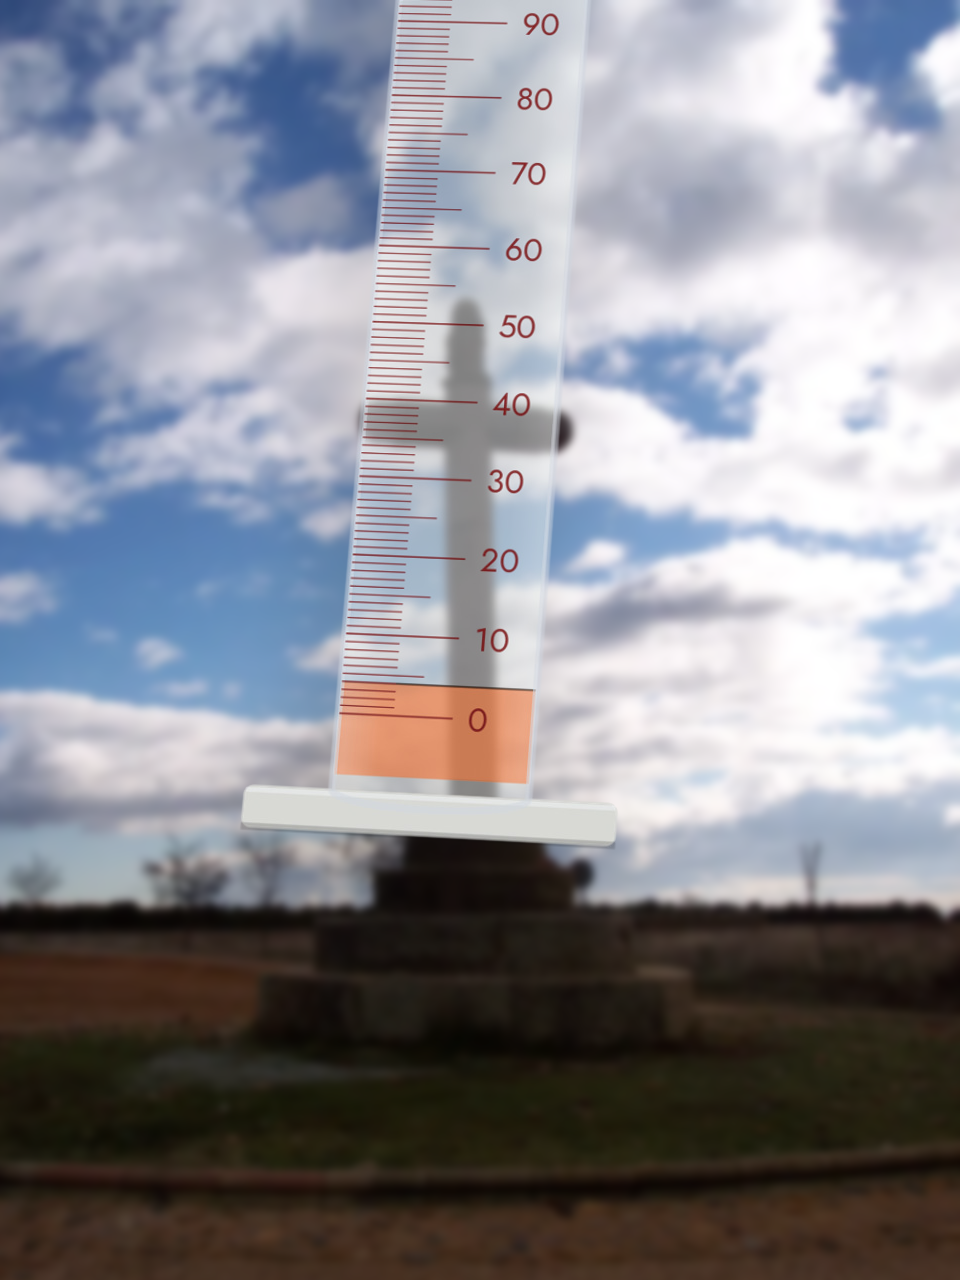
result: 4,mL
